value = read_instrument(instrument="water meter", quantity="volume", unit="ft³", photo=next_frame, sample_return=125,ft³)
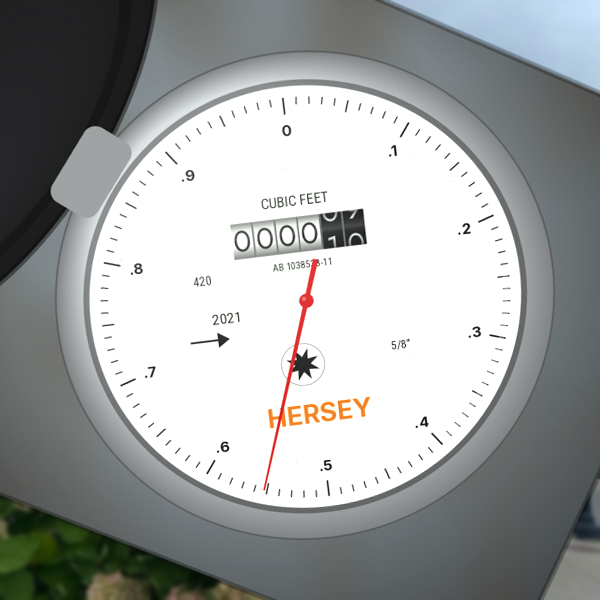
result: 9.55,ft³
